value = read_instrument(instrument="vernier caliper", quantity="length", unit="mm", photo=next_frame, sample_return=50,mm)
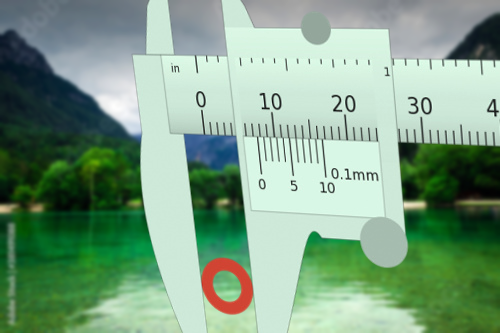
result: 7.6,mm
